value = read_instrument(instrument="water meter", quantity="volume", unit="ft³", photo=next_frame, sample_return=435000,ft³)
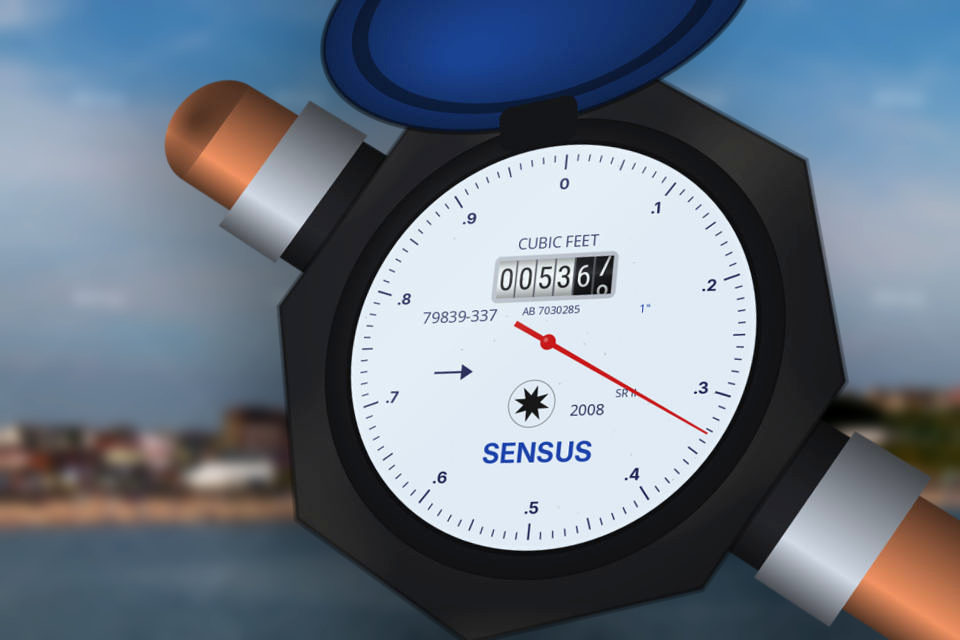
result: 5367.33,ft³
